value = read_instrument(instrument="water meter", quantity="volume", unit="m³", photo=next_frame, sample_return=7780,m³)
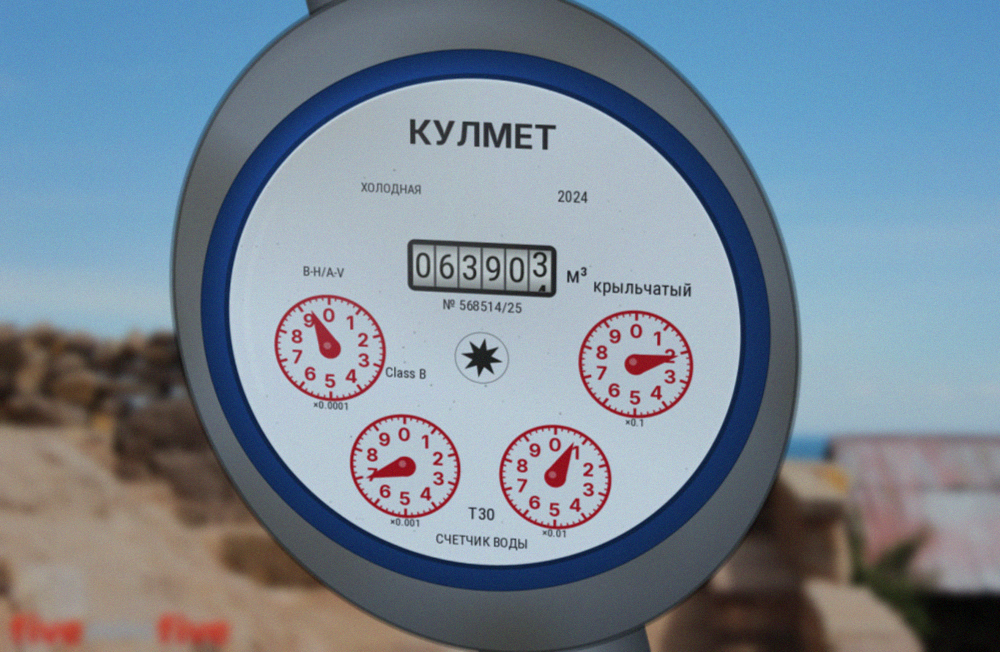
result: 63903.2069,m³
